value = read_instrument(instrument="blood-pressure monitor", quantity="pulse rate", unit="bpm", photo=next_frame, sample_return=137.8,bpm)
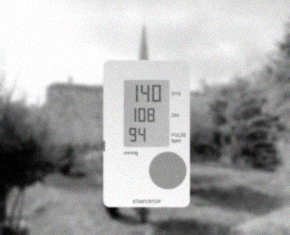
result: 94,bpm
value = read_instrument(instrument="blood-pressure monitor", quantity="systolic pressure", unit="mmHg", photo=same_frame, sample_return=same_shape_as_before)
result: 140,mmHg
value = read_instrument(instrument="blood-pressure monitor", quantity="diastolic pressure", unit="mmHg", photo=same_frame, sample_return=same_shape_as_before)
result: 108,mmHg
